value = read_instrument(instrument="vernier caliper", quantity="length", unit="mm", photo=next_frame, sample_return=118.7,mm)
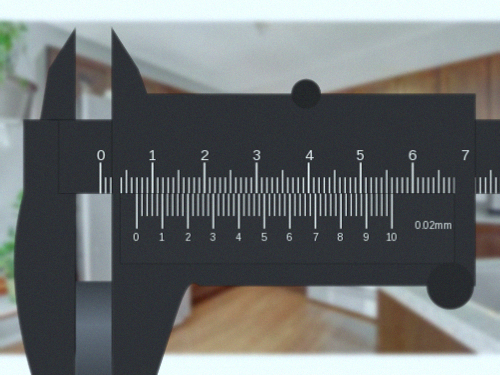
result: 7.0,mm
